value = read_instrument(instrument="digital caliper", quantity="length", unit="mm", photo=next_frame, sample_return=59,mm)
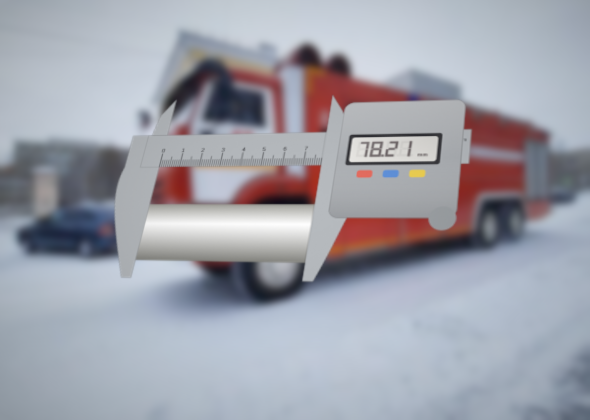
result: 78.21,mm
